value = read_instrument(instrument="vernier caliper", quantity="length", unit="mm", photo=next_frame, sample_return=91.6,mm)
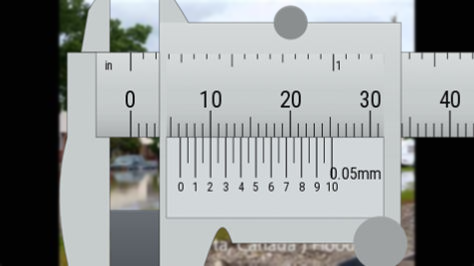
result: 6.2,mm
